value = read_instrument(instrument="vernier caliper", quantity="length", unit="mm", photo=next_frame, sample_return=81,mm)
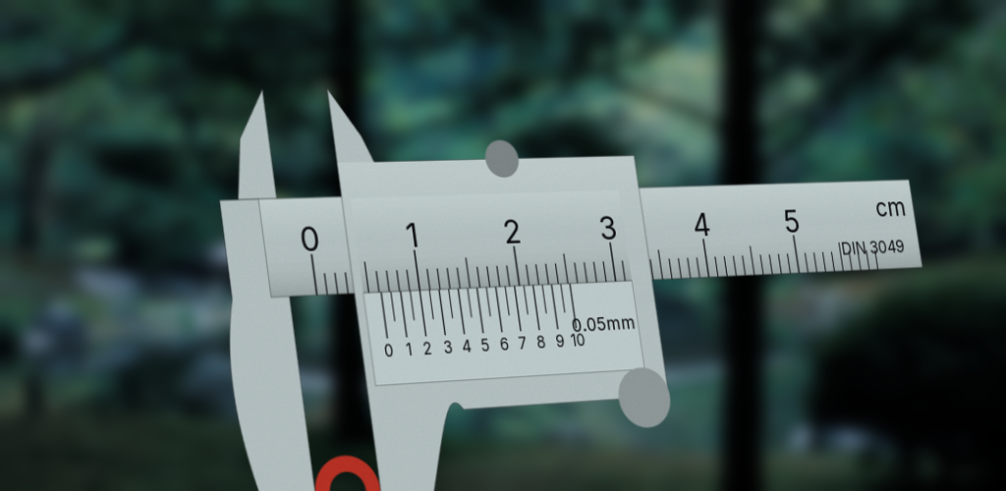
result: 6.2,mm
